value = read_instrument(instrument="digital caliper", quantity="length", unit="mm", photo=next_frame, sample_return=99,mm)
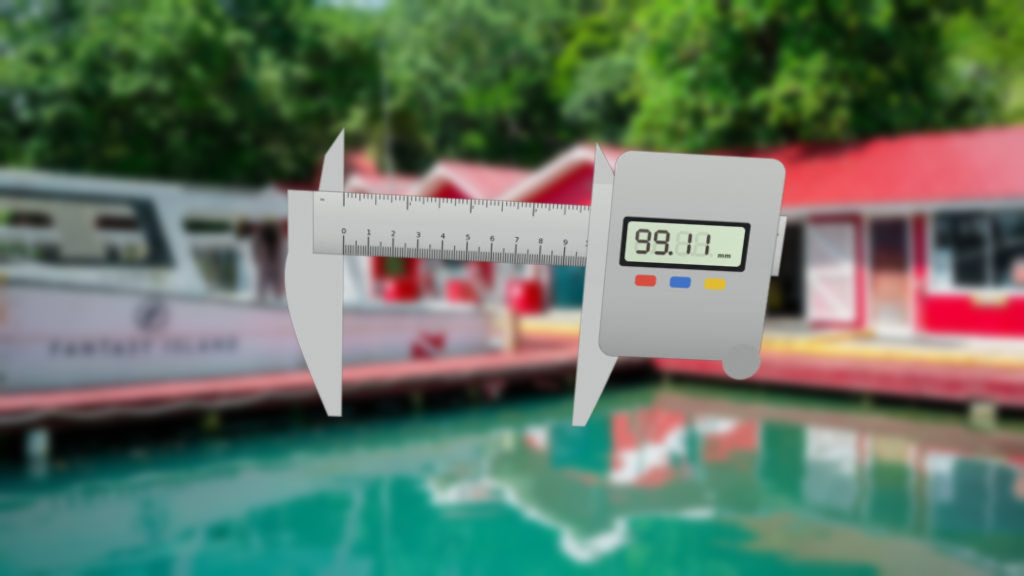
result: 99.11,mm
